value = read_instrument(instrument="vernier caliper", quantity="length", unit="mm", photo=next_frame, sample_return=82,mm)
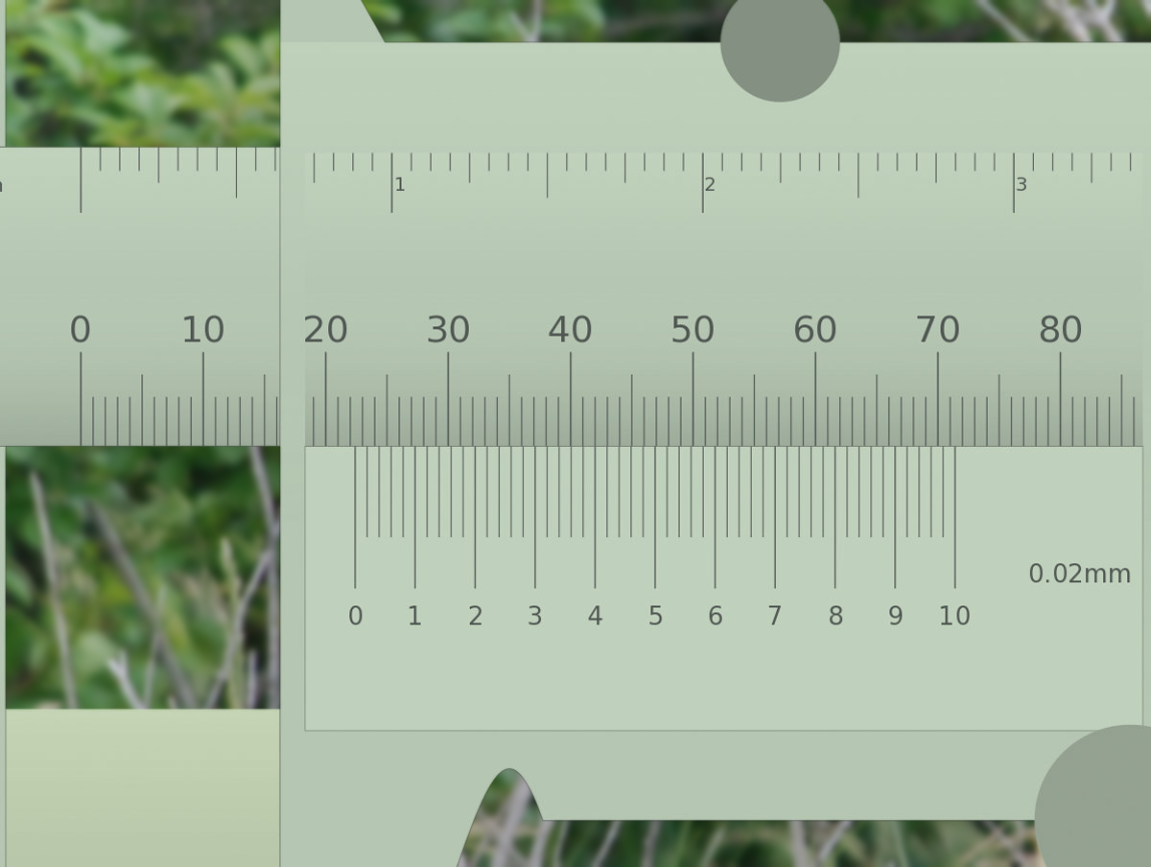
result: 22.4,mm
